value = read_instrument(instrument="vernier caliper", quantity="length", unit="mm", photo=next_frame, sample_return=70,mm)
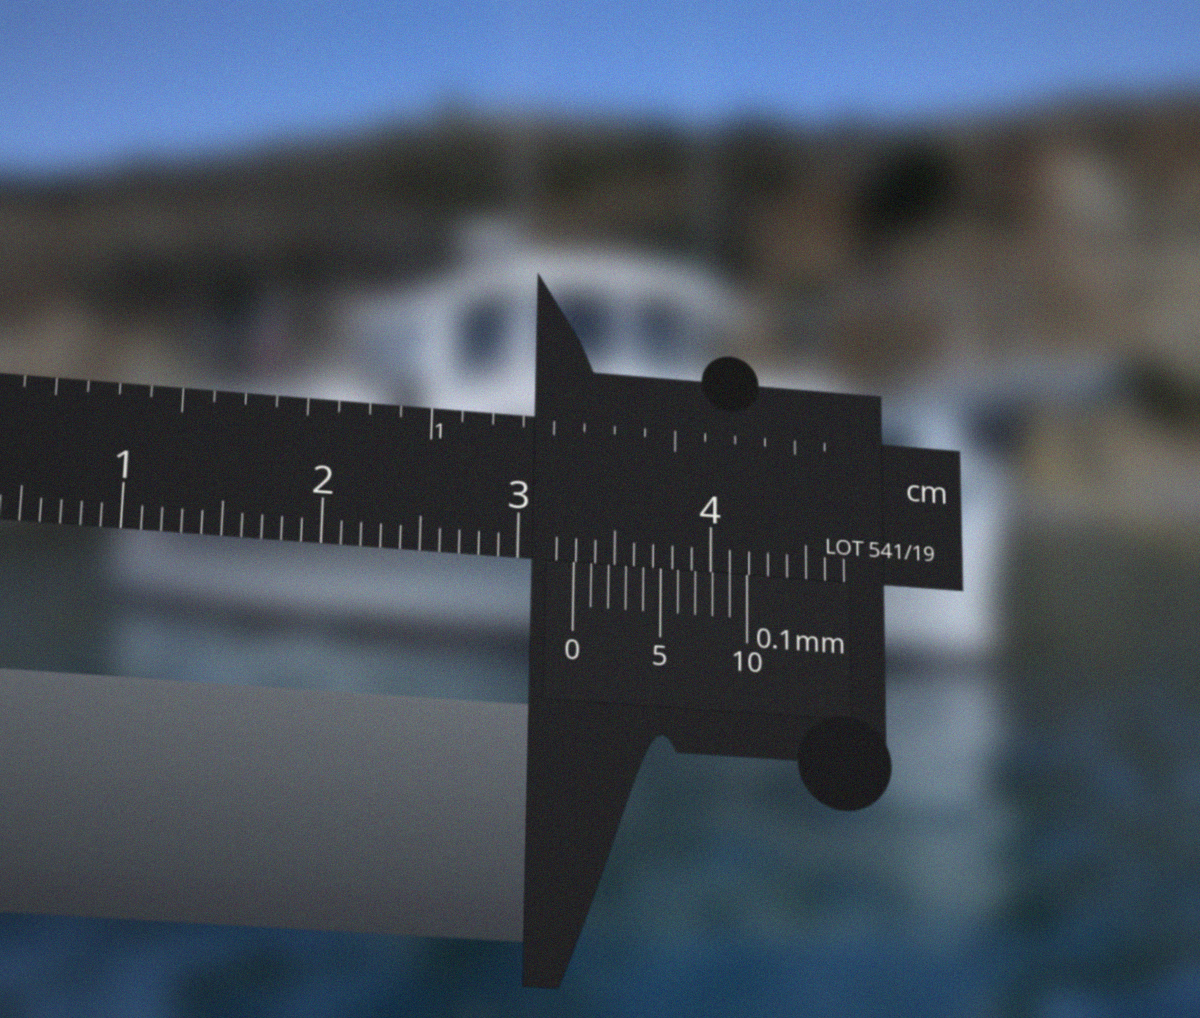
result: 32.9,mm
